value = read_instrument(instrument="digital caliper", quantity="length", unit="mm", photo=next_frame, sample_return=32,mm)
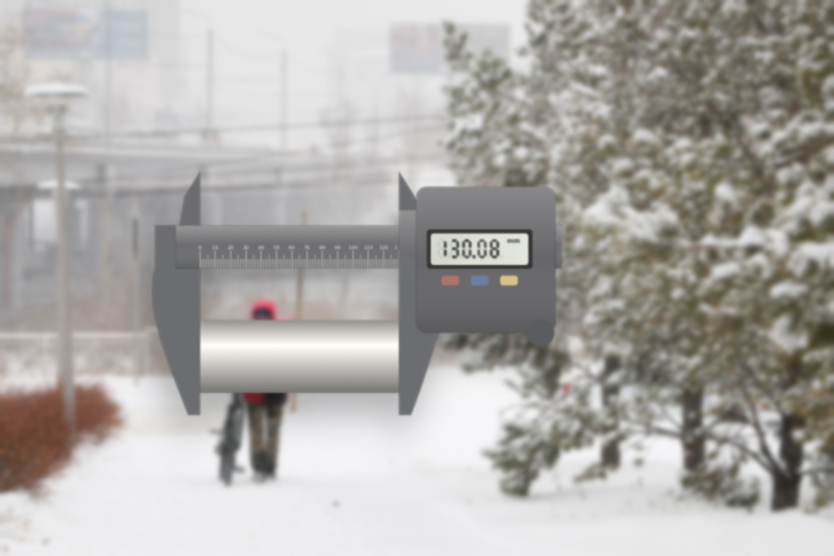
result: 130.08,mm
